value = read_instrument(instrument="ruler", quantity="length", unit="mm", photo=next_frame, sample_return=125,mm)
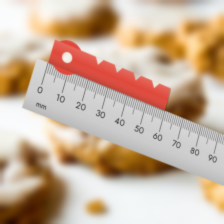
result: 60,mm
